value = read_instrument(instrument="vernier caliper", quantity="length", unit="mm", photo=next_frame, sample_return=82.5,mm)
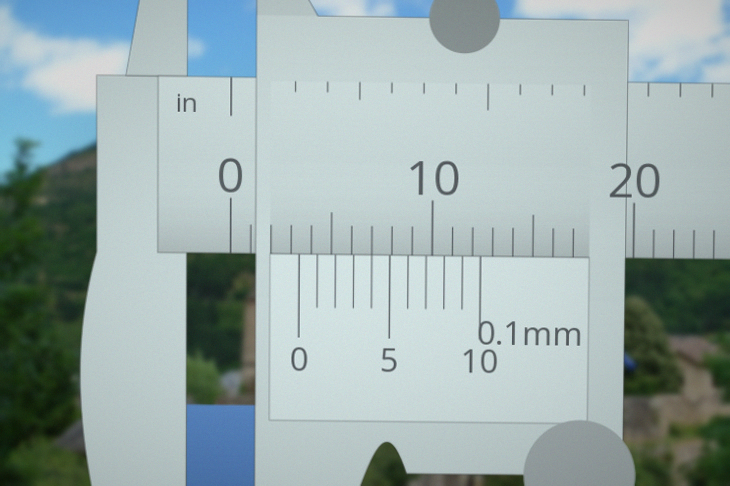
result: 3.4,mm
